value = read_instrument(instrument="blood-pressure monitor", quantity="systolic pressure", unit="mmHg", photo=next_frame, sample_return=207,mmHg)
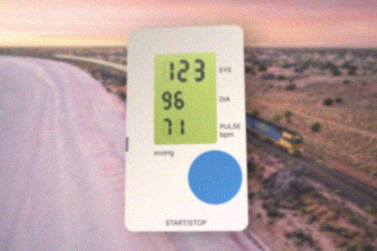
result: 123,mmHg
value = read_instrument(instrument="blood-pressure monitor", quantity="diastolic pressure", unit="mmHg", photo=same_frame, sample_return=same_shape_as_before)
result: 96,mmHg
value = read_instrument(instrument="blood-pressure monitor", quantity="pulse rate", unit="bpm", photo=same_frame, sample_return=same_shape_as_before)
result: 71,bpm
